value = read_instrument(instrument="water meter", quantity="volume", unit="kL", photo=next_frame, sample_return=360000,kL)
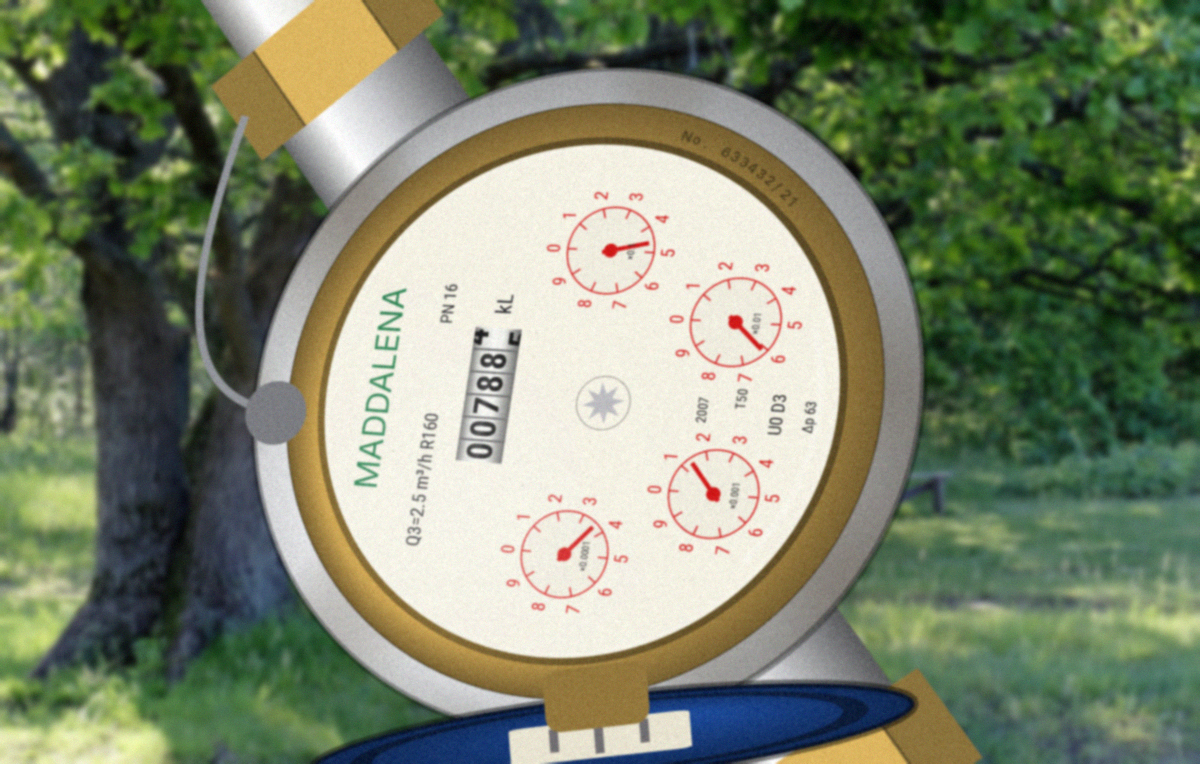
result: 7884.4613,kL
